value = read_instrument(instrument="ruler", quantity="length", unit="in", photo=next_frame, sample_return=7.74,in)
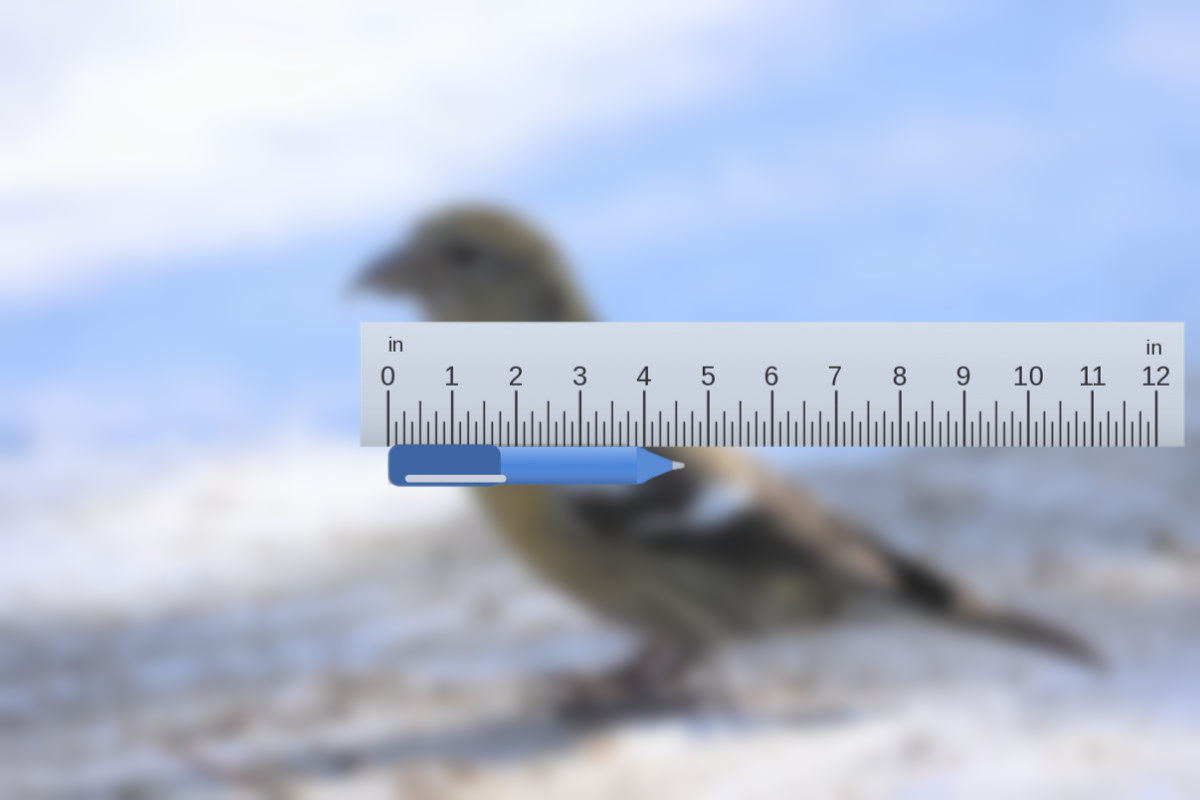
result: 4.625,in
